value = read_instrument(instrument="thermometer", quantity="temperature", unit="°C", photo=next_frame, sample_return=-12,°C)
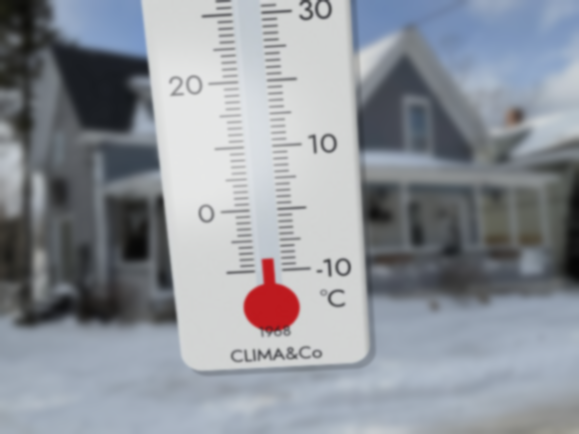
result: -8,°C
